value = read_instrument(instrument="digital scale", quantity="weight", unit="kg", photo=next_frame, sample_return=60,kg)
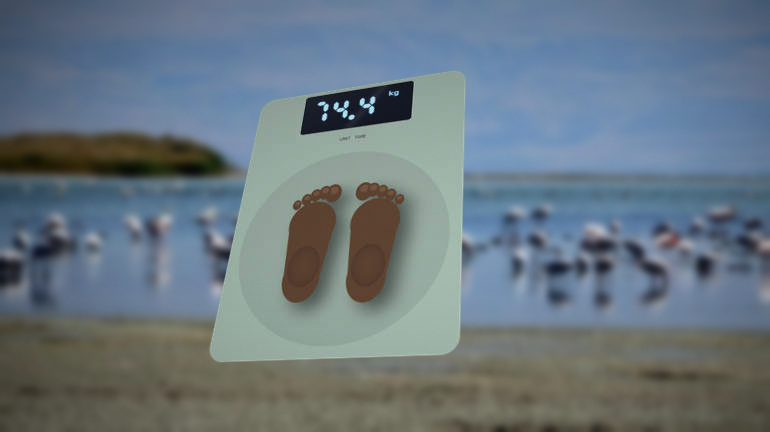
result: 74.4,kg
